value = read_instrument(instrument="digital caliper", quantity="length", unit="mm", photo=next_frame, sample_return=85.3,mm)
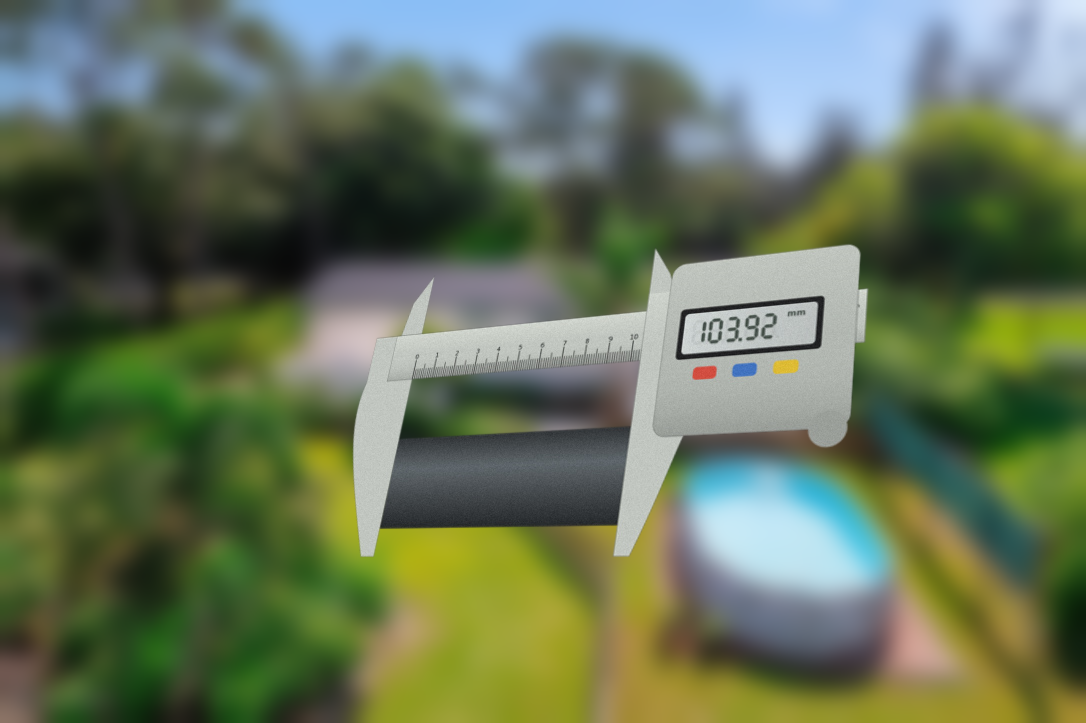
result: 103.92,mm
